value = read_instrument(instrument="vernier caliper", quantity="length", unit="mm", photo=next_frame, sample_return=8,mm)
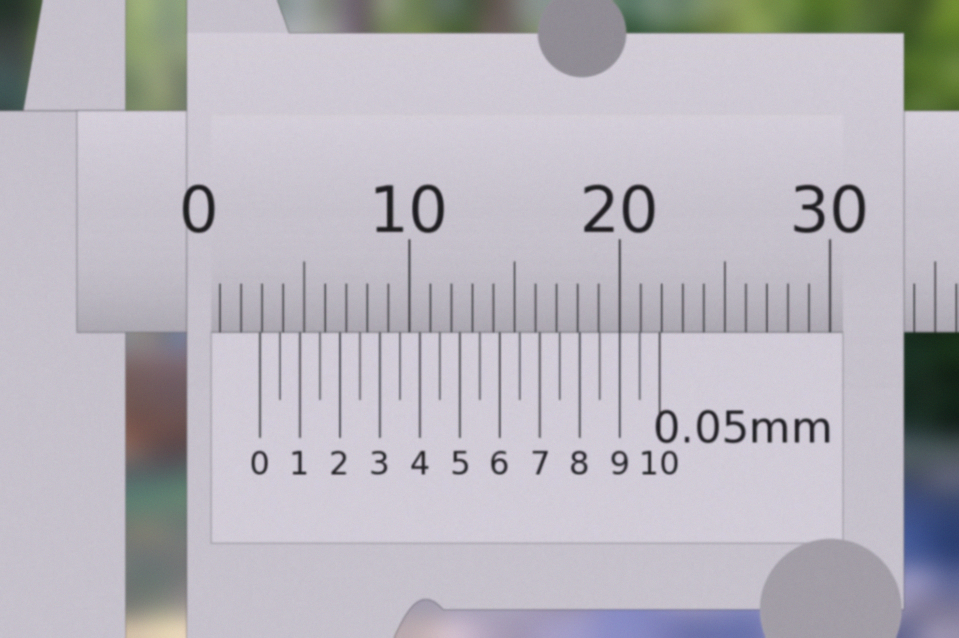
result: 2.9,mm
